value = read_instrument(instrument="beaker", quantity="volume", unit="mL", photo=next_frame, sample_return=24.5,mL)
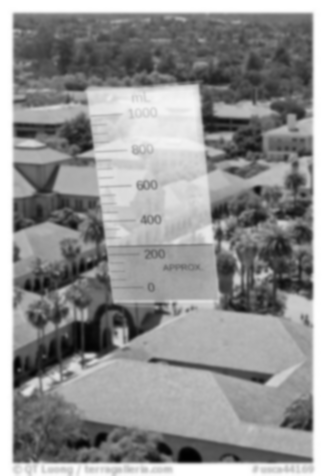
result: 250,mL
